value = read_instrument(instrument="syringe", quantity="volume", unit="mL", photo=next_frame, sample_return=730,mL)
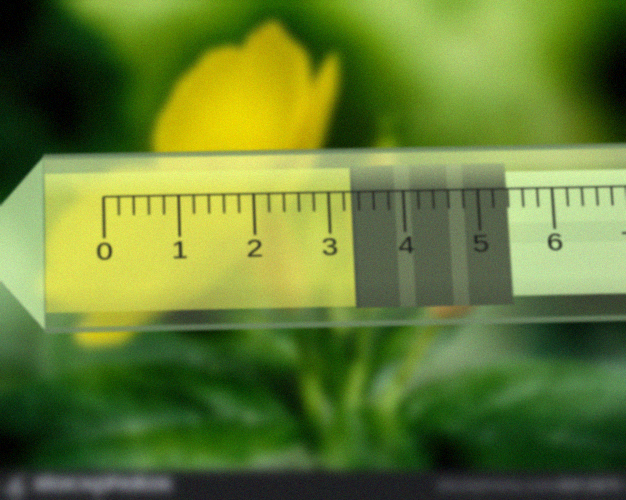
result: 3.3,mL
